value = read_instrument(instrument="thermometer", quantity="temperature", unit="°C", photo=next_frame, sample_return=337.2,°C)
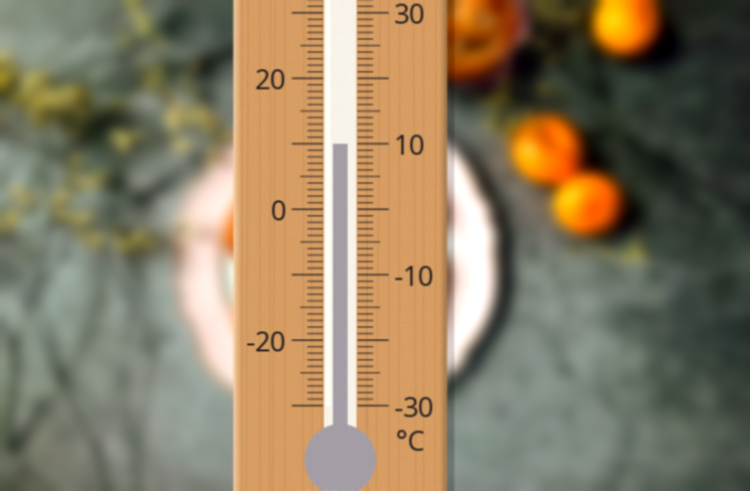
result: 10,°C
